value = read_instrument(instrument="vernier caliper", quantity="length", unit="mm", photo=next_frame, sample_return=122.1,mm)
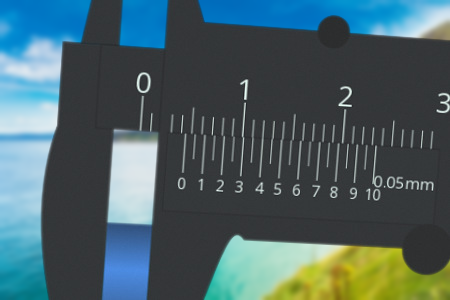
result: 4.4,mm
